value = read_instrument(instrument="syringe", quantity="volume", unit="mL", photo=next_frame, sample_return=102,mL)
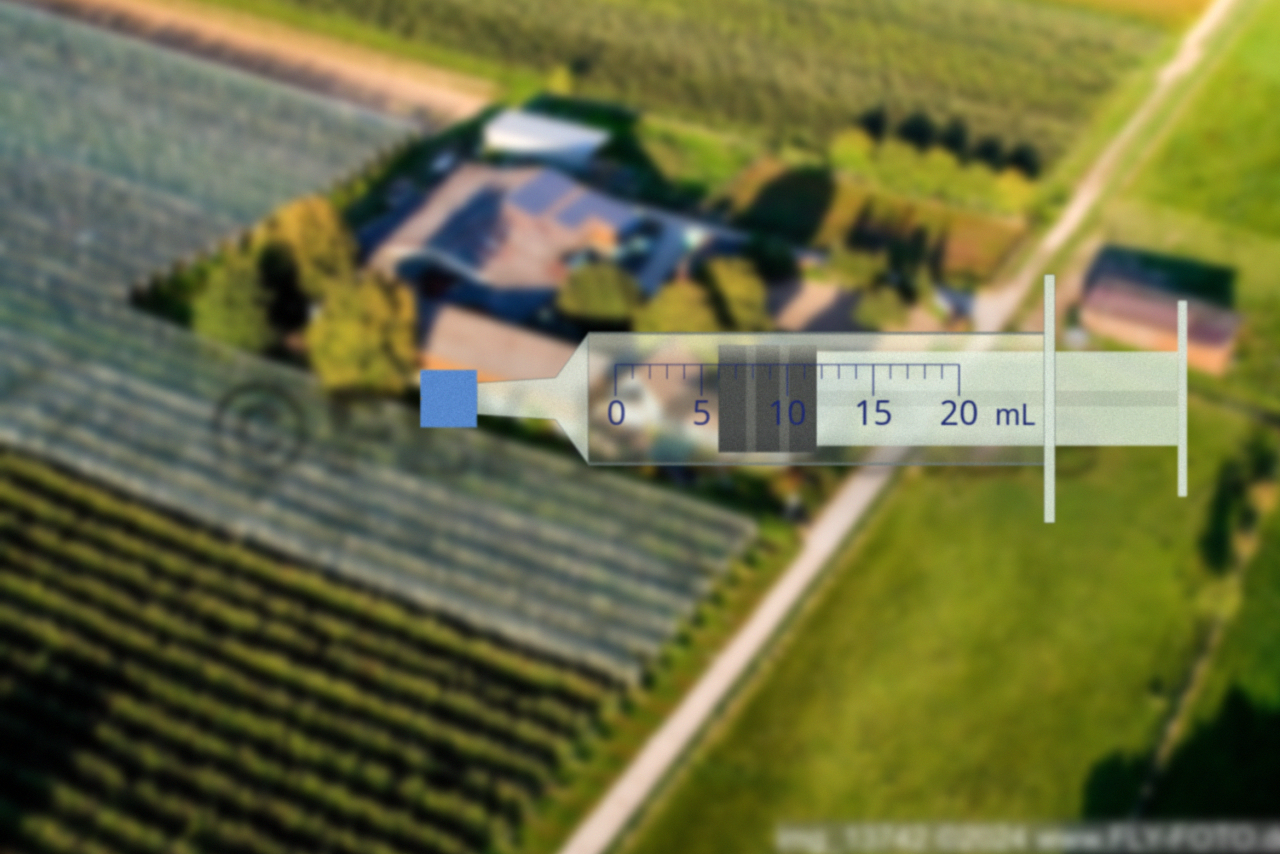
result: 6,mL
